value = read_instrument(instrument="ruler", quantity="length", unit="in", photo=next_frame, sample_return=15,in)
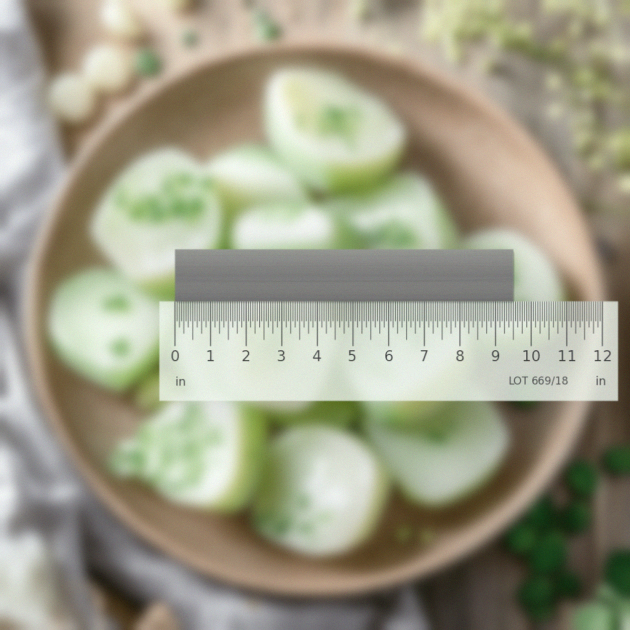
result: 9.5,in
